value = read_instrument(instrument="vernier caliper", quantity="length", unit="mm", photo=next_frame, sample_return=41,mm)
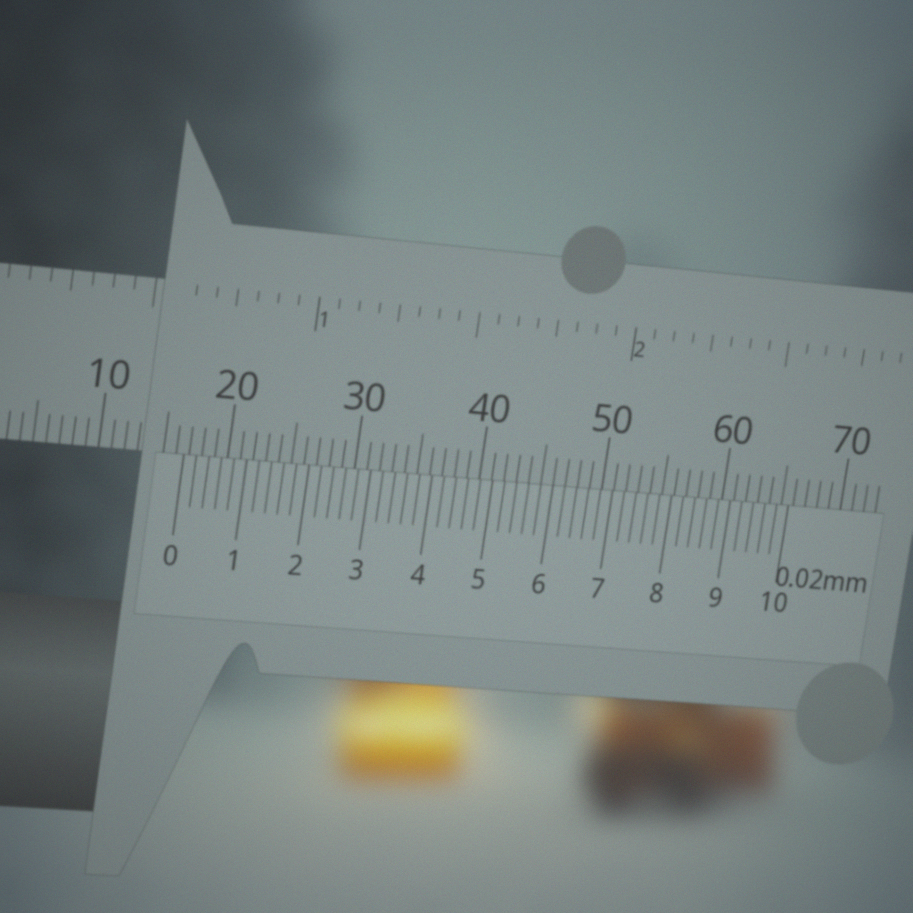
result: 16.6,mm
